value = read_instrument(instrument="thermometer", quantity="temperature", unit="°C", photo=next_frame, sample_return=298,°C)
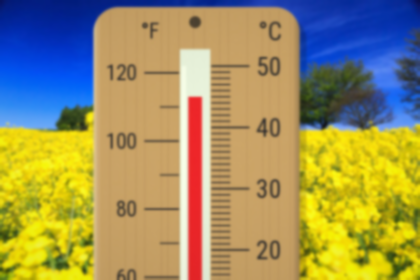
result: 45,°C
